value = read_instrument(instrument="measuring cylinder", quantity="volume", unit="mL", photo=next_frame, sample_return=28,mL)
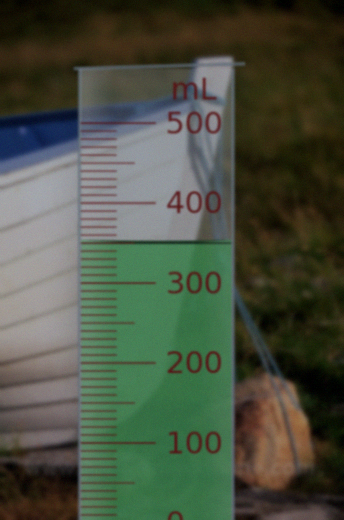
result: 350,mL
